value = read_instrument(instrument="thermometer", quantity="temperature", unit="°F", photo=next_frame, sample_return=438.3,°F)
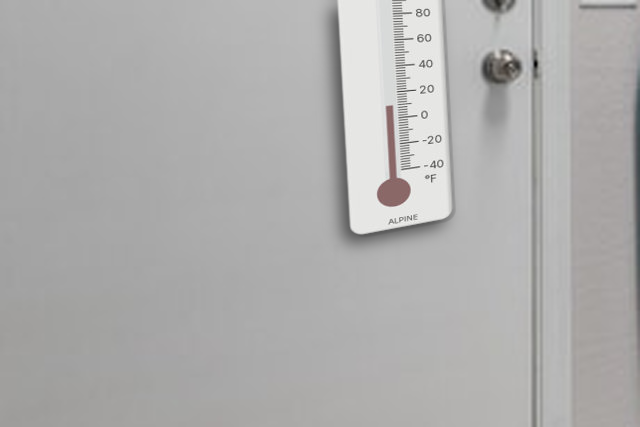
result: 10,°F
